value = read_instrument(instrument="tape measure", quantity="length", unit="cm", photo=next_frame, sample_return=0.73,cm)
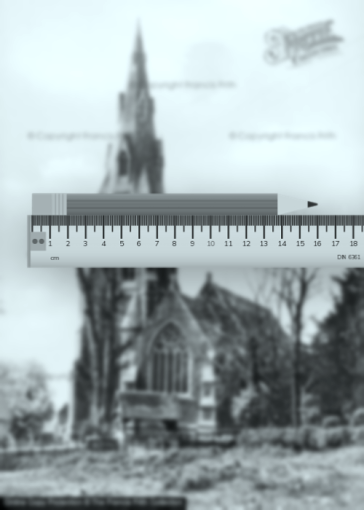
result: 16,cm
